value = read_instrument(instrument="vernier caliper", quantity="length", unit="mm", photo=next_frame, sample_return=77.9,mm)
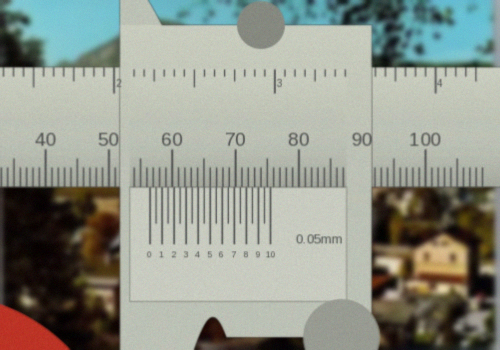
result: 56.5,mm
